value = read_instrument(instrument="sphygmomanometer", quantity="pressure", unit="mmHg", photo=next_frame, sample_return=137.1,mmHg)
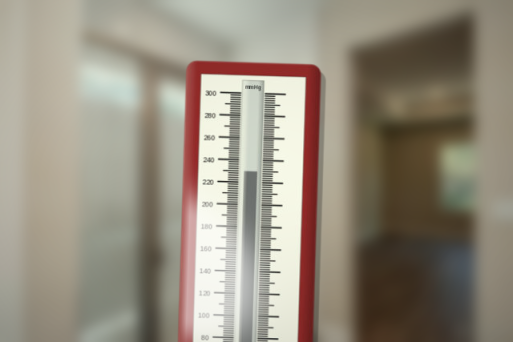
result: 230,mmHg
